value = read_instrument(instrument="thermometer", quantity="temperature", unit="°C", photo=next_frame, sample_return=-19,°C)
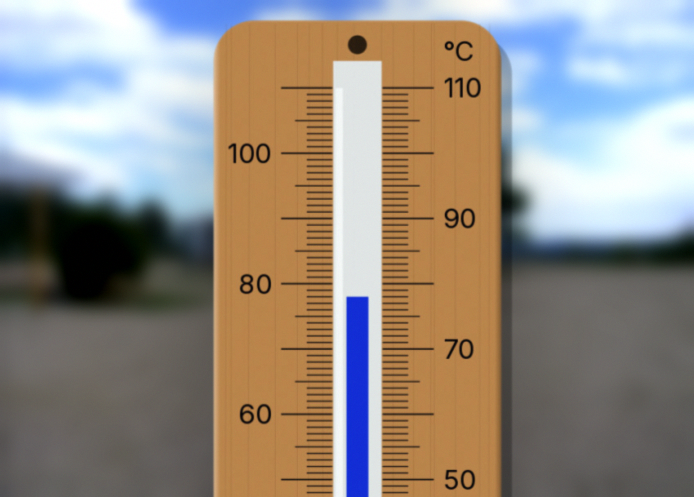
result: 78,°C
